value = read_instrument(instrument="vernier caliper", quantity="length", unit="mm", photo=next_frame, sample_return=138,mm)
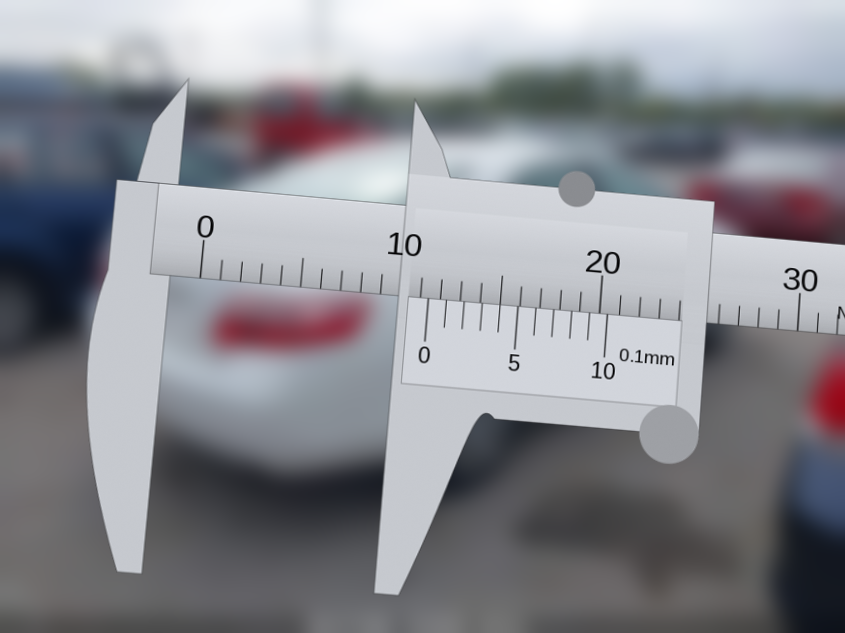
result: 11.4,mm
